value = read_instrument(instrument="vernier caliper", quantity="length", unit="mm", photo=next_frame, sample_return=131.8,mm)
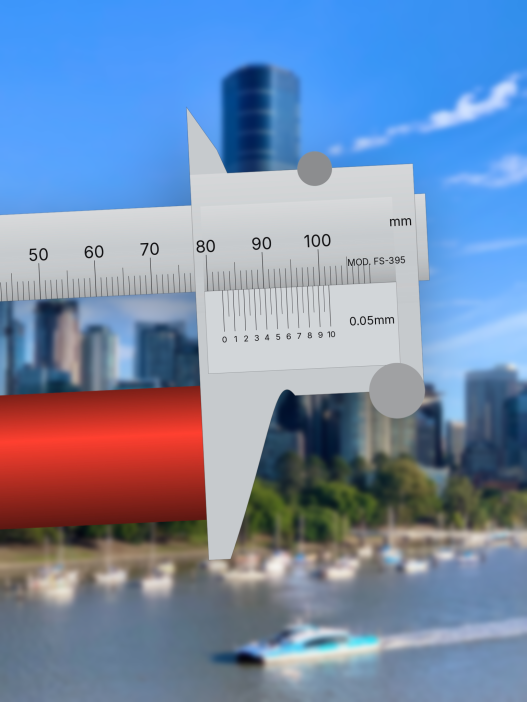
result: 82.6,mm
